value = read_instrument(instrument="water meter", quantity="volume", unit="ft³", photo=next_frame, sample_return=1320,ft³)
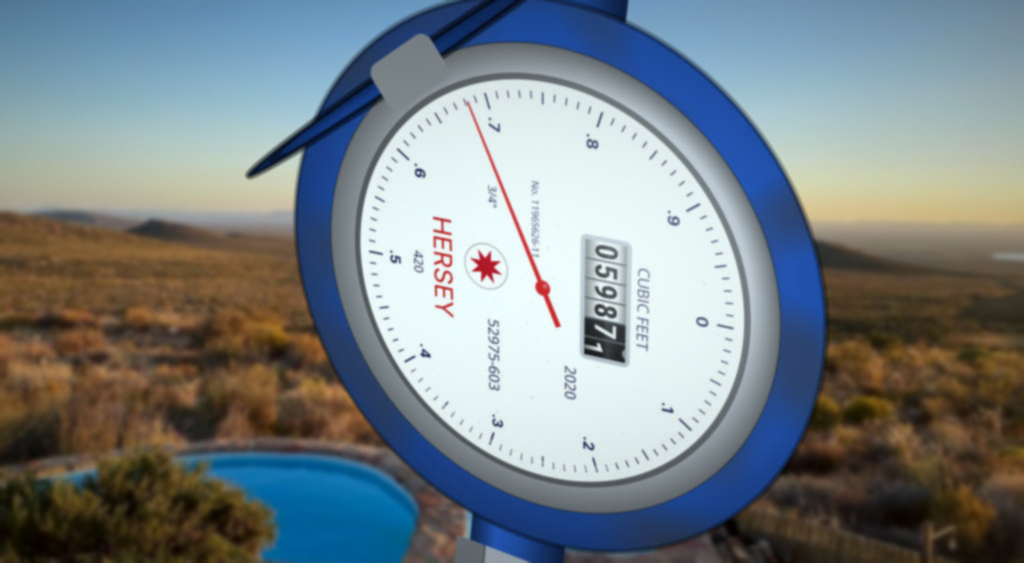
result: 59870.68,ft³
